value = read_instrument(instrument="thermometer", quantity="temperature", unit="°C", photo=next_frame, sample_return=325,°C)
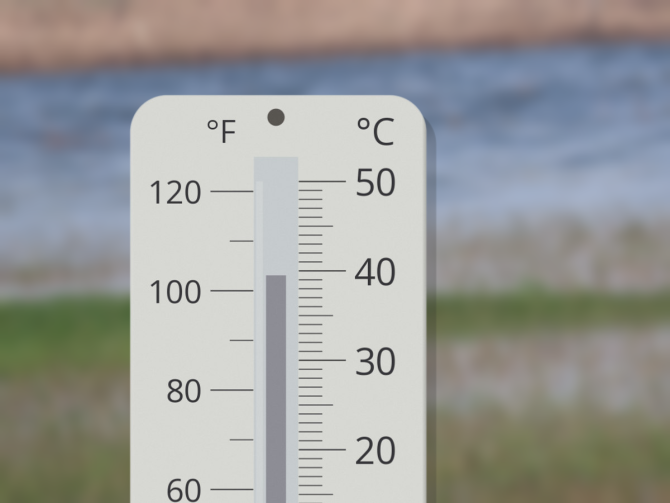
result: 39.5,°C
